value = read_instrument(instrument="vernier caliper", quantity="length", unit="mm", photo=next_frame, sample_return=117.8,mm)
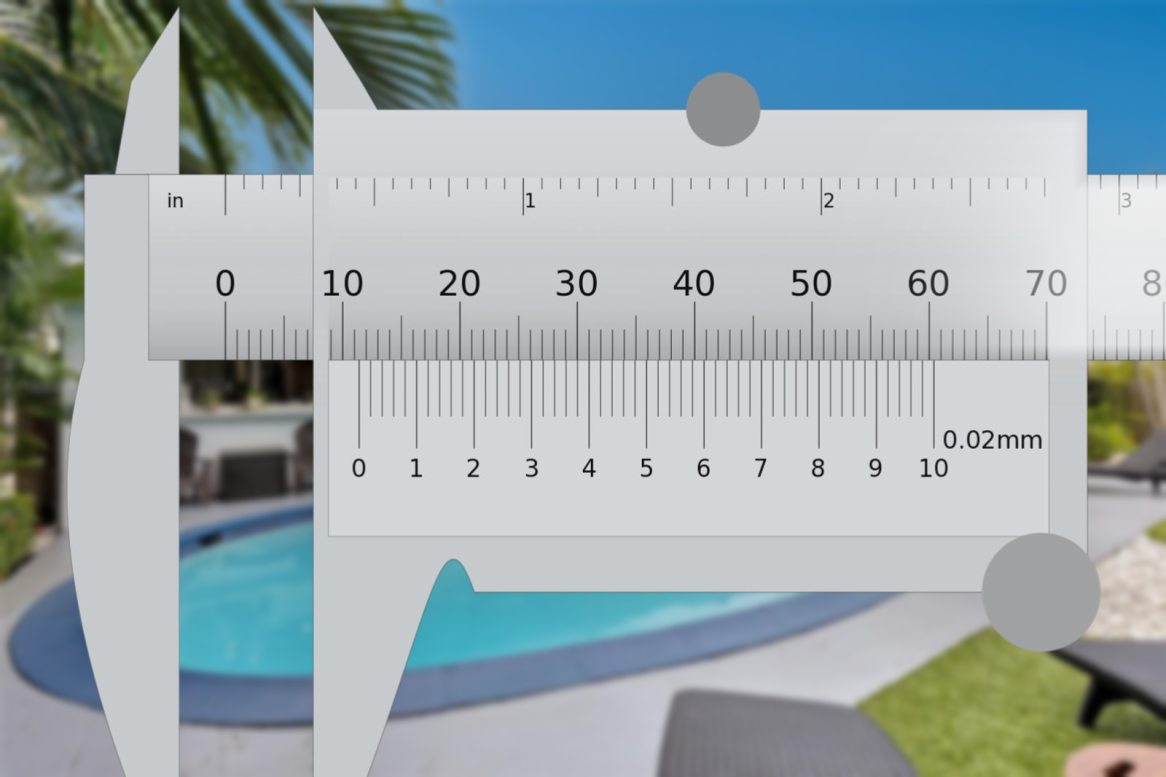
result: 11.4,mm
